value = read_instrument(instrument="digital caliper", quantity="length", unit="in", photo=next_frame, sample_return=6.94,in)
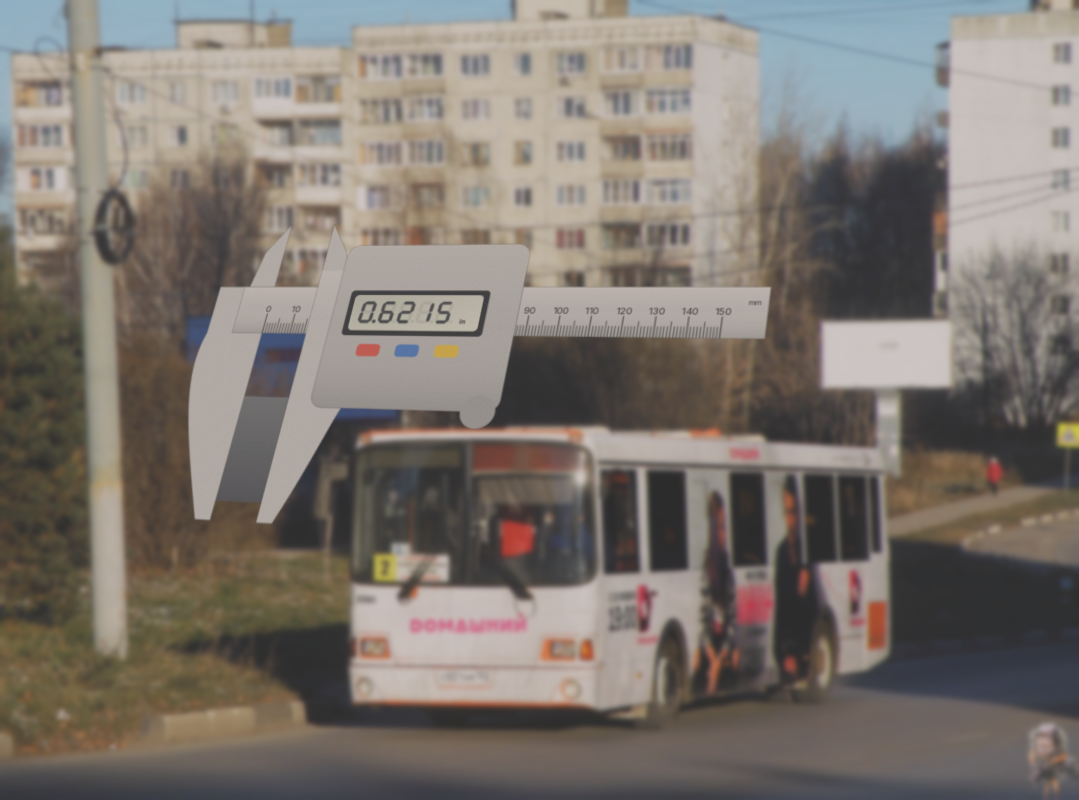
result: 0.6215,in
